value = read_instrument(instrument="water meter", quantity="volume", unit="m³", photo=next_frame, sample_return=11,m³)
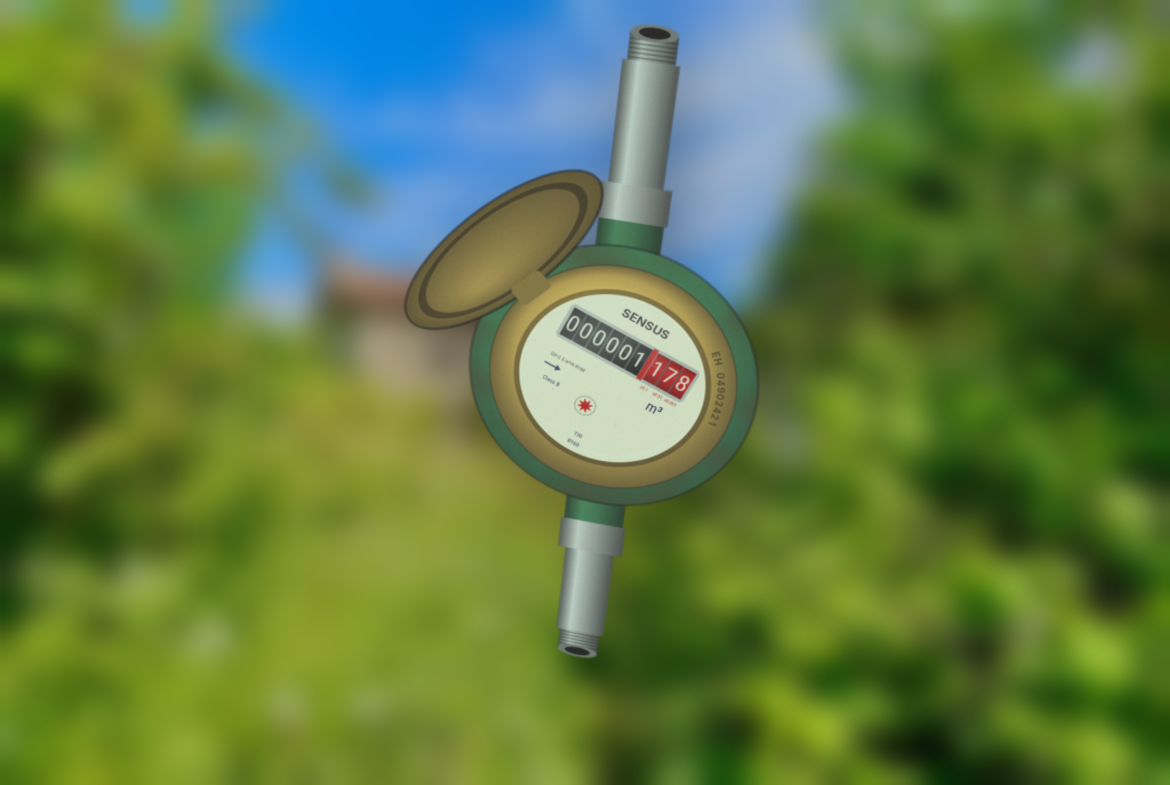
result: 1.178,m³
